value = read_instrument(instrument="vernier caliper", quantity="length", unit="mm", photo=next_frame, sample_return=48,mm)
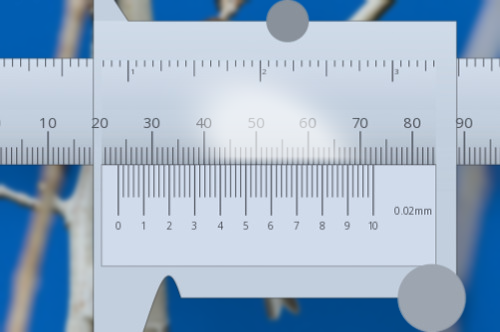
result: 23.5,mm
